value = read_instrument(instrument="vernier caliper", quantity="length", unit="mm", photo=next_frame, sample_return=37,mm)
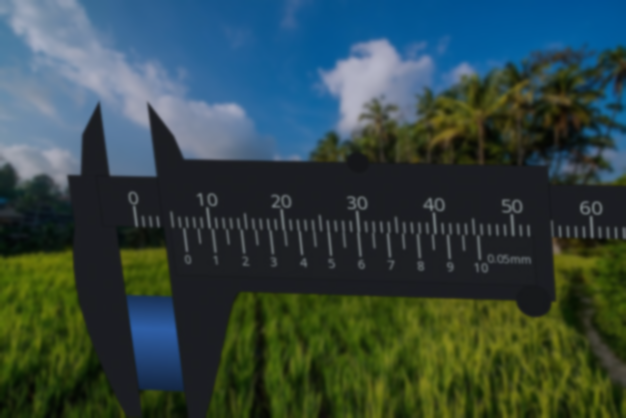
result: 6.5,mm
